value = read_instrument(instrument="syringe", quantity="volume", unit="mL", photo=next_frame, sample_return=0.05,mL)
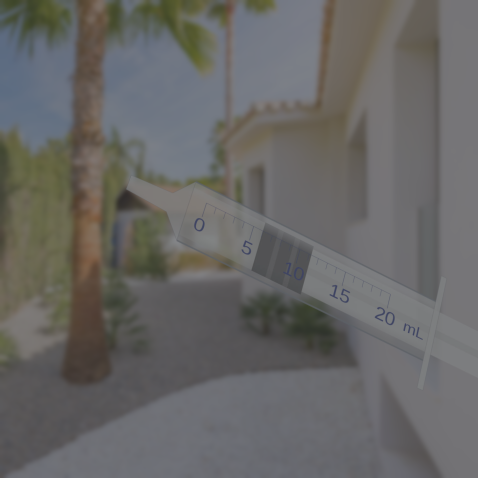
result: 6,mL
